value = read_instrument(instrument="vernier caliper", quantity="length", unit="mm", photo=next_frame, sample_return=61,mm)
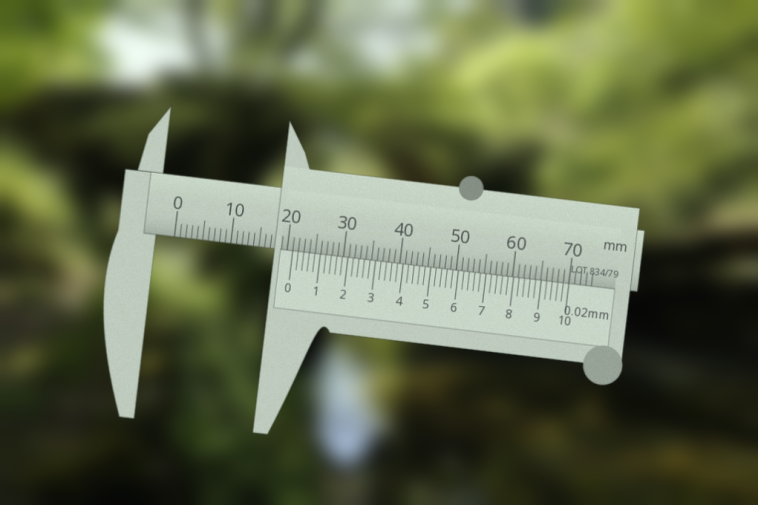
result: 21.0,mm
